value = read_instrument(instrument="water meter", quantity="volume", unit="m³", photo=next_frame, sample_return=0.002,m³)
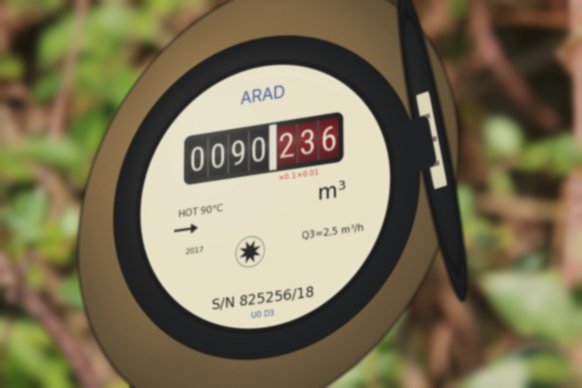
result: 90.236,m³
